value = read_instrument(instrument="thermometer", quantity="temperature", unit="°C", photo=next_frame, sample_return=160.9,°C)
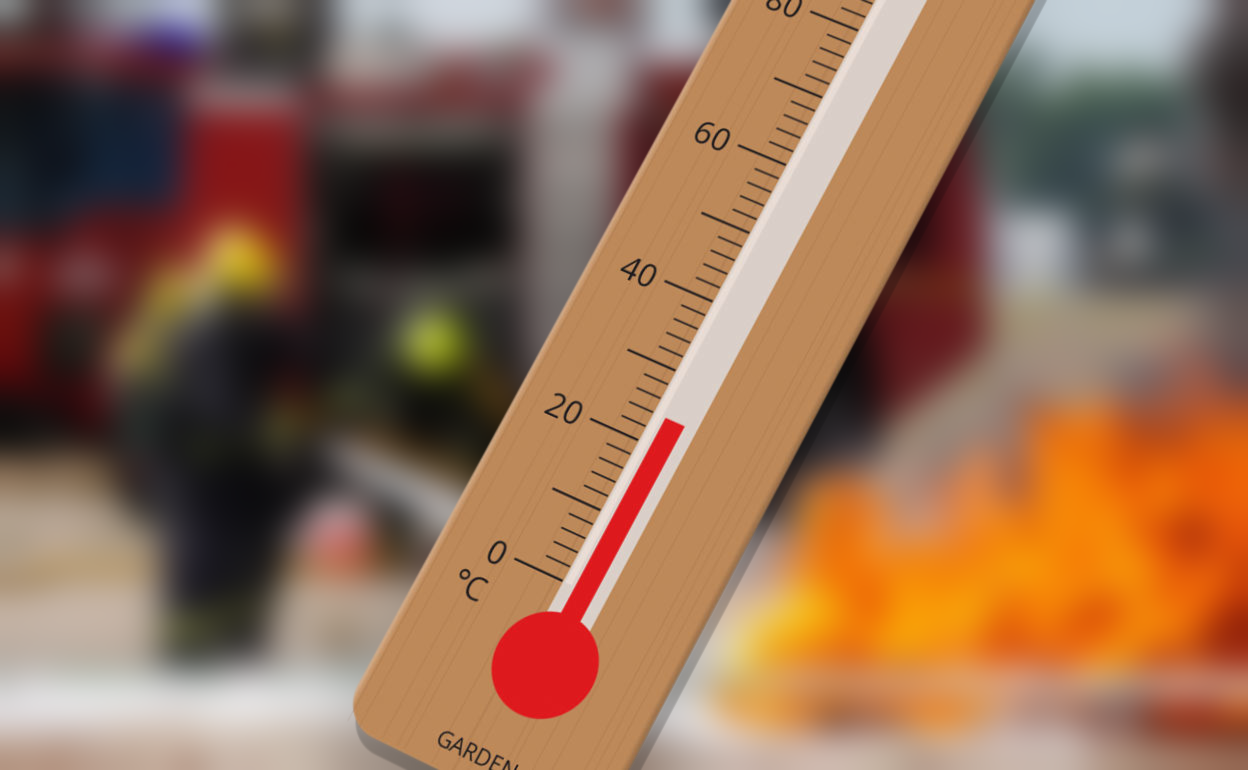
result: 24,°C
